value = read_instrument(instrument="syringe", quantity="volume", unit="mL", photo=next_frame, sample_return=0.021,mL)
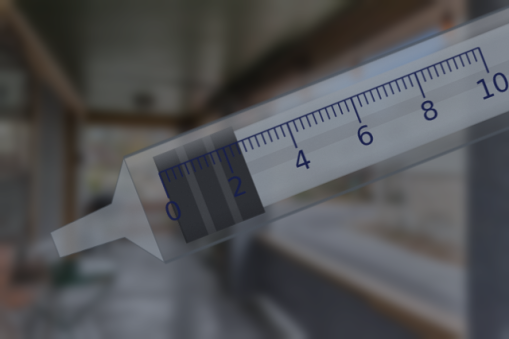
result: 0,mL
